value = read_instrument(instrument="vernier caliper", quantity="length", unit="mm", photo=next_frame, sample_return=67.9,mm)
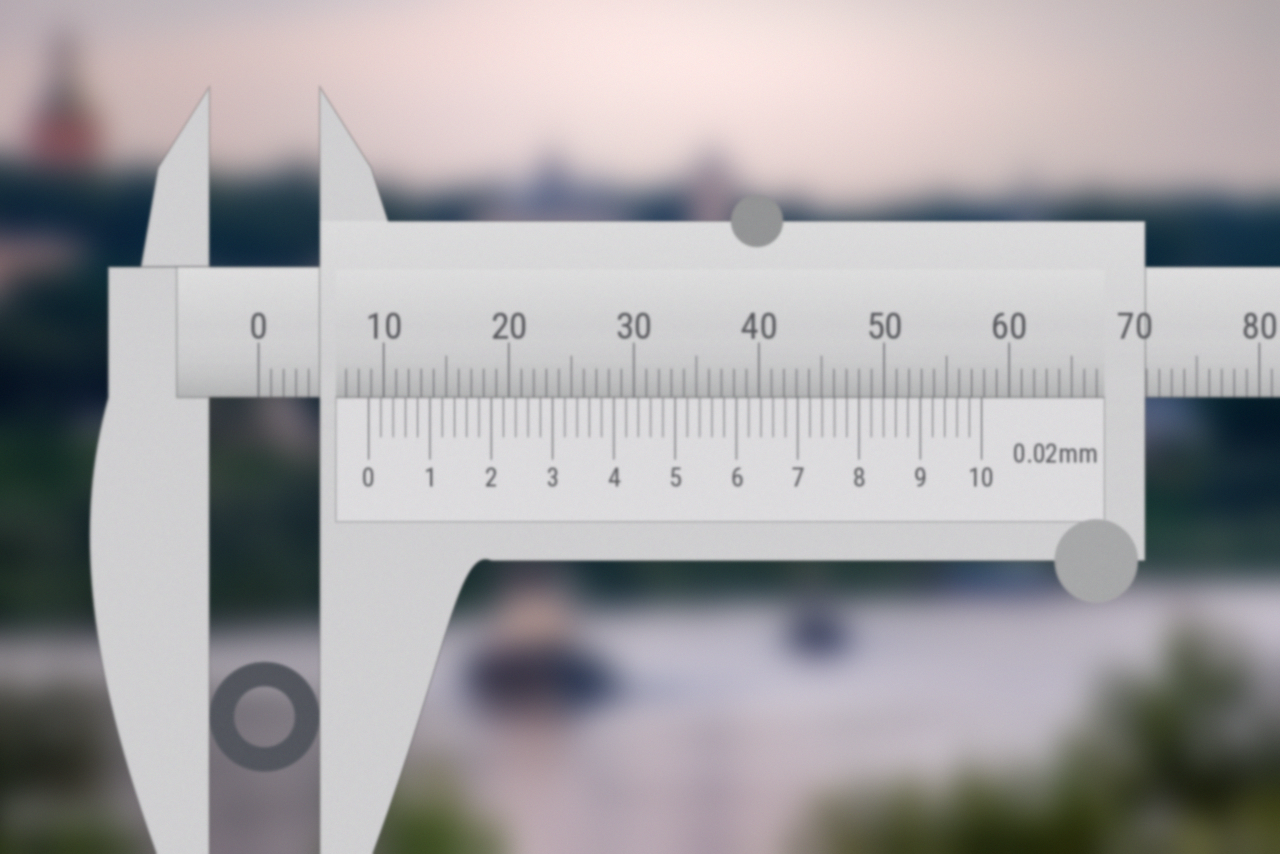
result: 8.8,mm
